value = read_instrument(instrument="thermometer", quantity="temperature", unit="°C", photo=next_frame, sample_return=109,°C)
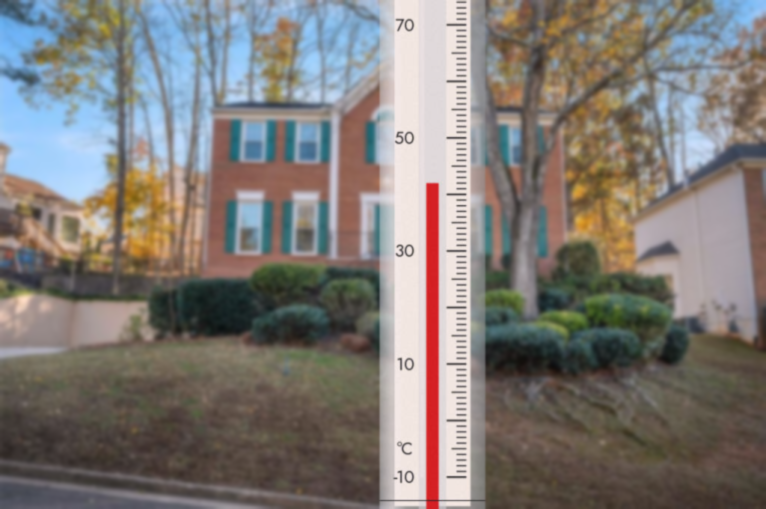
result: 42,°C
